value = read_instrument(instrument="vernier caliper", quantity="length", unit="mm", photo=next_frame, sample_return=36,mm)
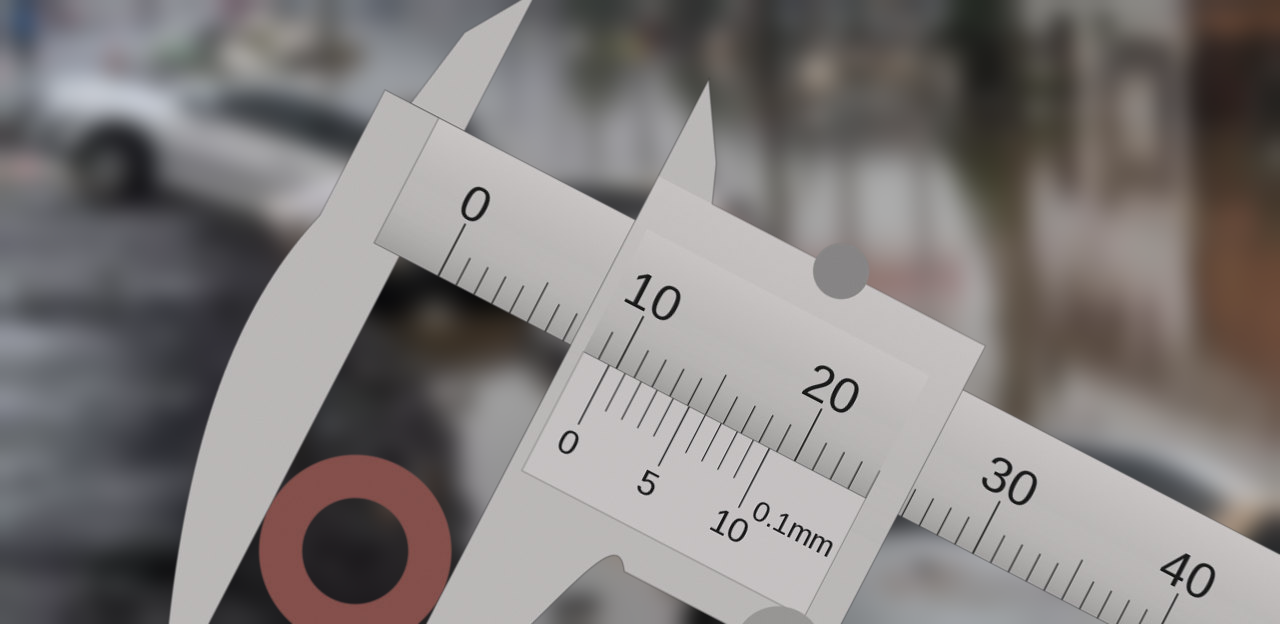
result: 9.6,mm
